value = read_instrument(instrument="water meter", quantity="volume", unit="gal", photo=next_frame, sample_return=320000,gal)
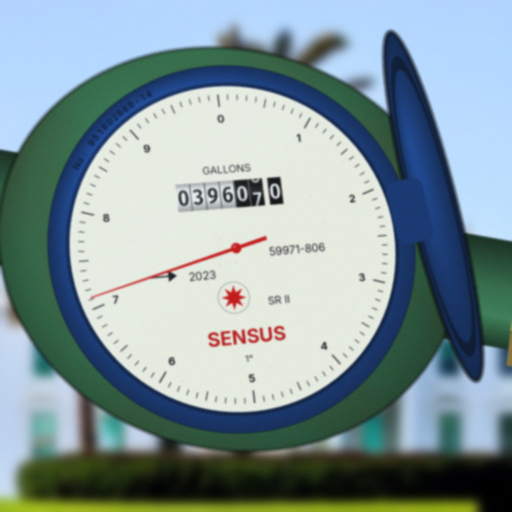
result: 396067.1,gal
